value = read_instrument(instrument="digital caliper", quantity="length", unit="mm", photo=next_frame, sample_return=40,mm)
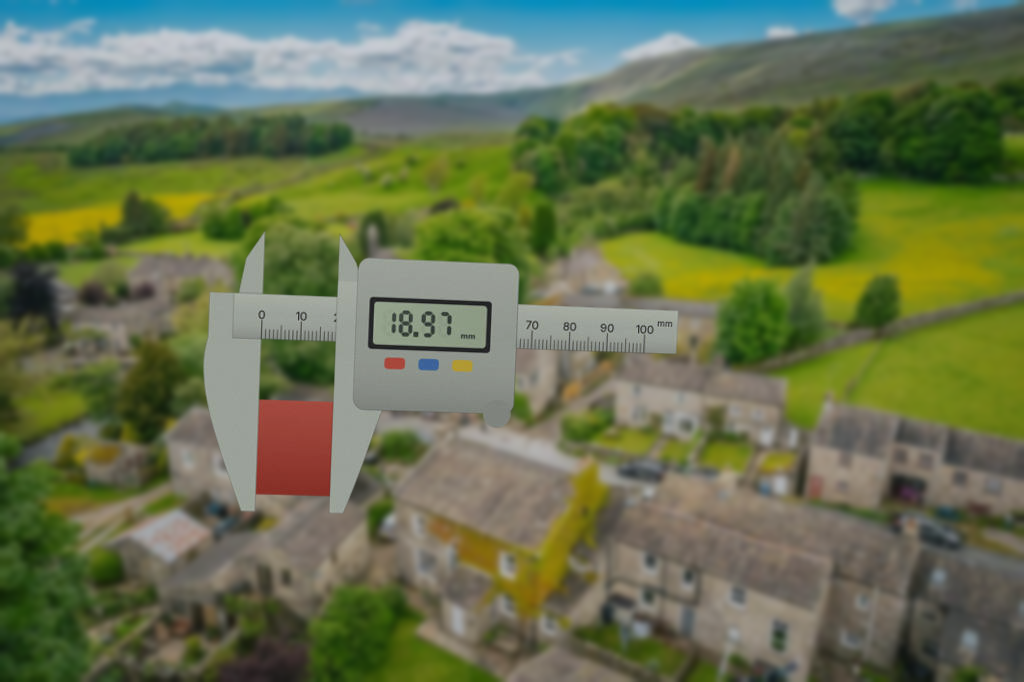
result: 18.97,mm
